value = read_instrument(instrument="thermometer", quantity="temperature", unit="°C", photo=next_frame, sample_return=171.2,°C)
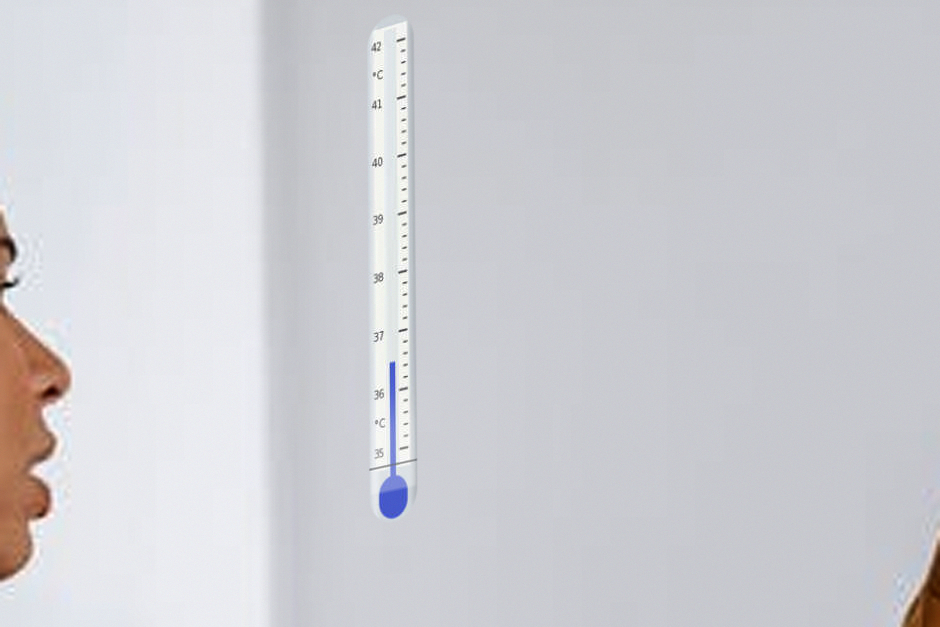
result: 36.5,°C
